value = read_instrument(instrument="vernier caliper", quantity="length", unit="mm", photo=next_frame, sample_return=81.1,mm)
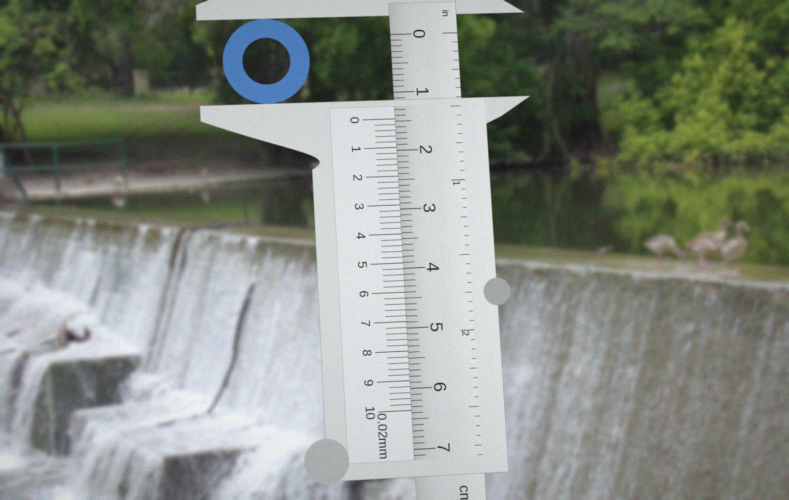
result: 14.6,mm
